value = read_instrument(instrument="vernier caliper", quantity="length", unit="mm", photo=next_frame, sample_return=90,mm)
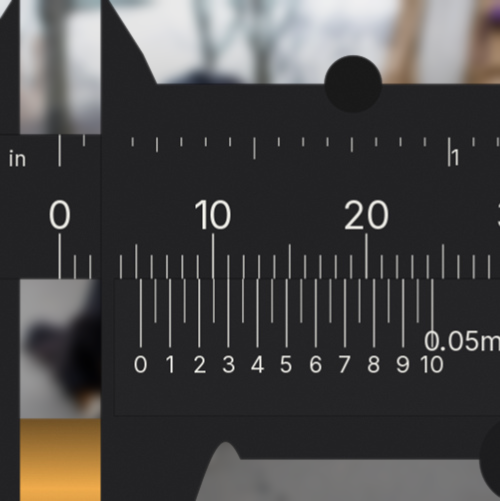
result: 5.3,mm
